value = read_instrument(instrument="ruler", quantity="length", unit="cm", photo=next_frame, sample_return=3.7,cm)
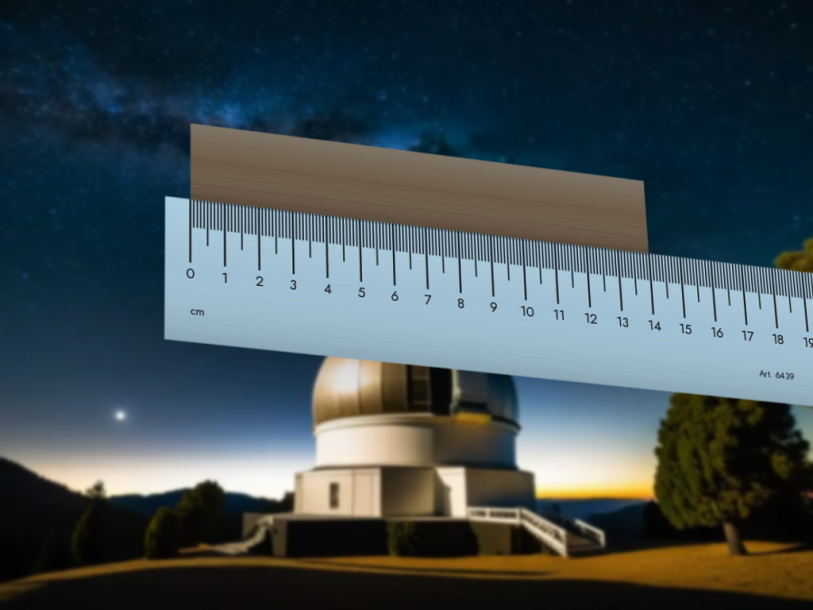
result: 14,cm
